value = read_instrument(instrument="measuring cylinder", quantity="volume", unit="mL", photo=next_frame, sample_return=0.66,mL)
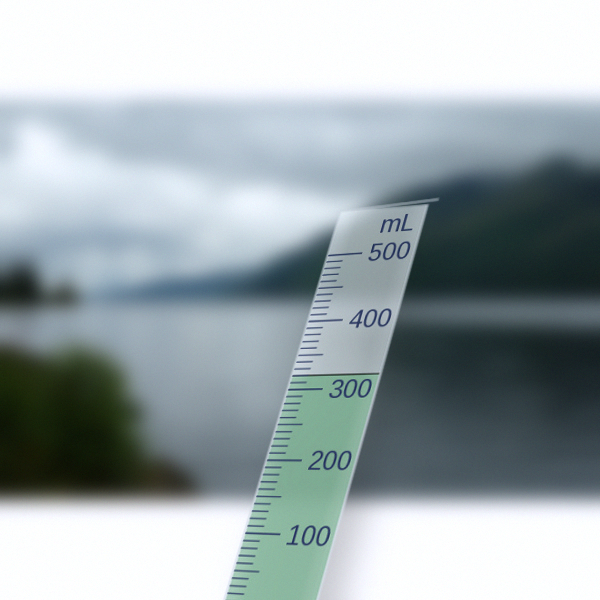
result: 320,mL
